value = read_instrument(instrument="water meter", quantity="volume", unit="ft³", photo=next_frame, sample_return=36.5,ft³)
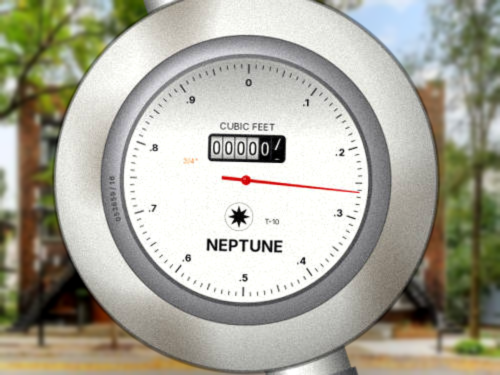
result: 7.26,ft³
